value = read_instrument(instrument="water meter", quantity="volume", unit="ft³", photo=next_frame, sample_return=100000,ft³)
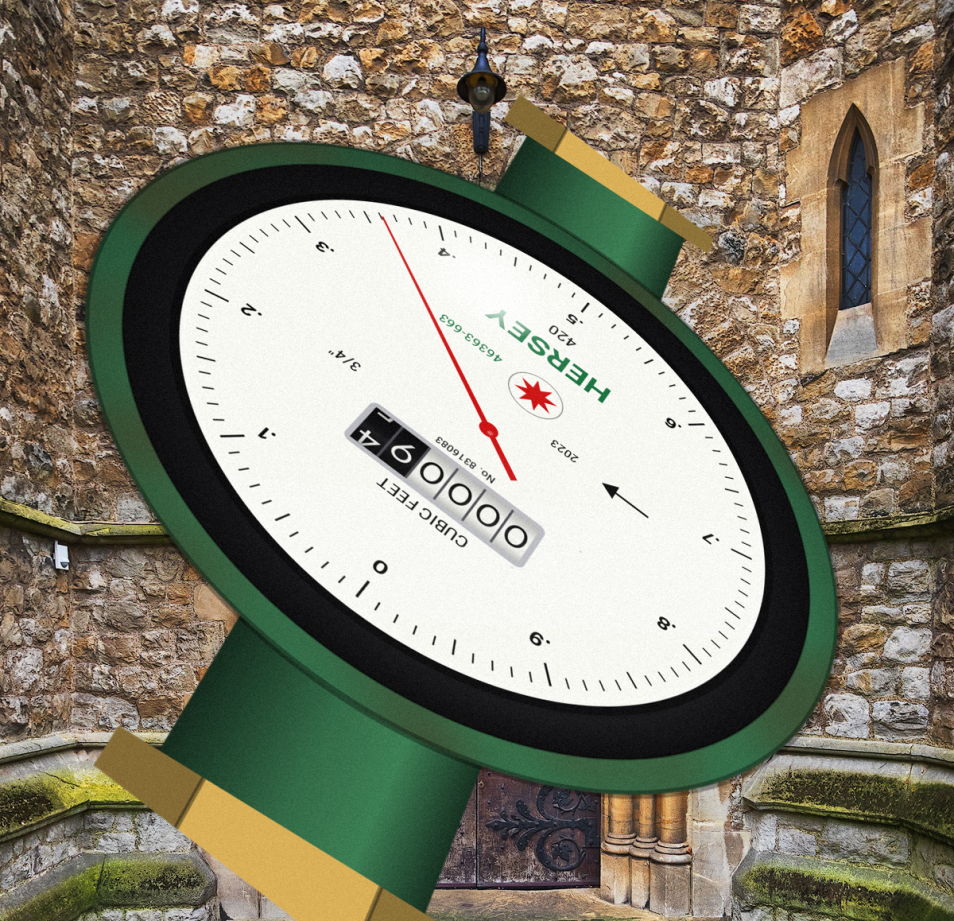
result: 94.36,ft³
